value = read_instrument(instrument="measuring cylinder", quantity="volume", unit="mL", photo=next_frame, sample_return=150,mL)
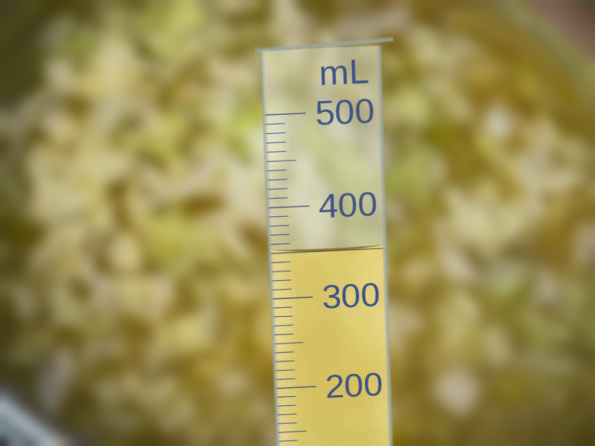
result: 350,mL
